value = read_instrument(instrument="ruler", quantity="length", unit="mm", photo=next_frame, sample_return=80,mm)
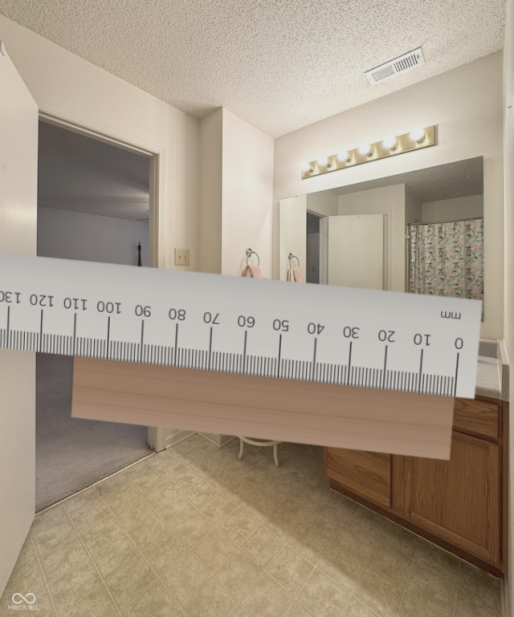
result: 110,mm
